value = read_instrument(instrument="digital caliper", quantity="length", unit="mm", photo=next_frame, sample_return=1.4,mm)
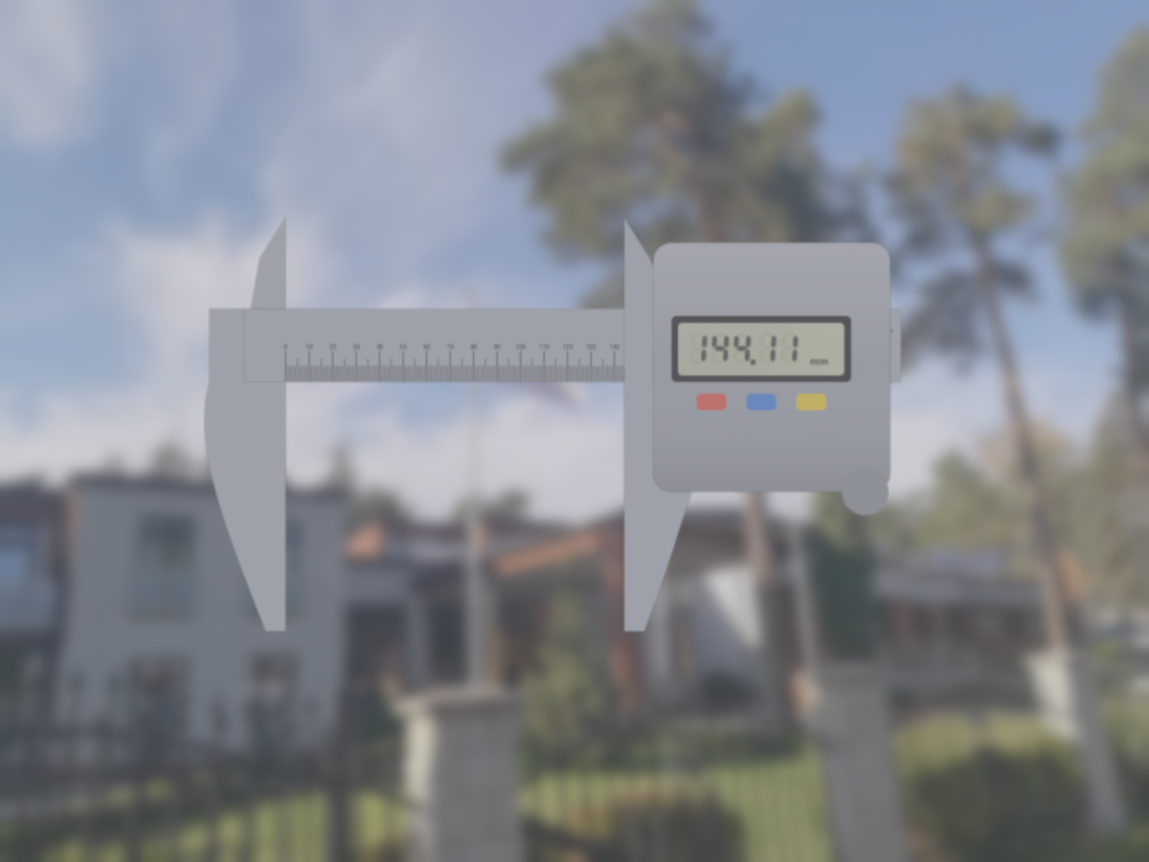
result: 144.11,mm
